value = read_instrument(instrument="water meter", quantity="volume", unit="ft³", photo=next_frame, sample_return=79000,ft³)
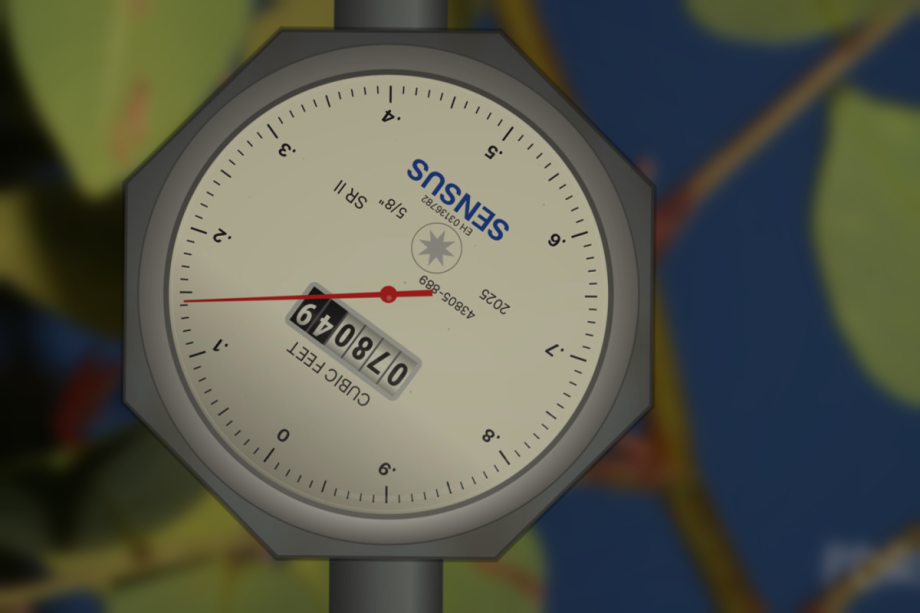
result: 78049.14,ft³
